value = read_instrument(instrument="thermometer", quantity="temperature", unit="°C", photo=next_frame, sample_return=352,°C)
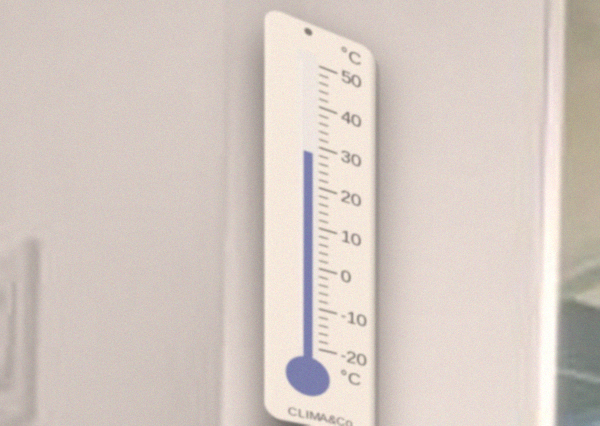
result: 28,°C
